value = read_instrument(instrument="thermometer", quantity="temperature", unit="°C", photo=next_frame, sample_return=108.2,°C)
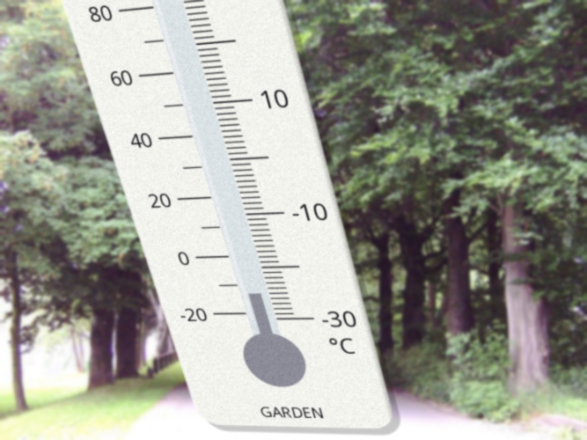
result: -25,°C
